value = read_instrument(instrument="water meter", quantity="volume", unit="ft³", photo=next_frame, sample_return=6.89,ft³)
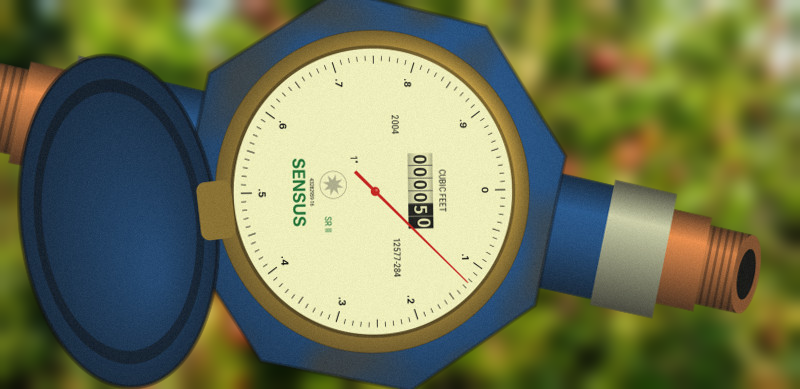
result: 50.12,ft³
